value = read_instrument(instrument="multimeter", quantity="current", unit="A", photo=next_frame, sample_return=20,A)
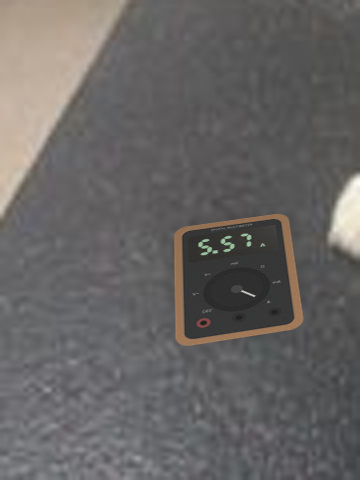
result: 5.57,A
